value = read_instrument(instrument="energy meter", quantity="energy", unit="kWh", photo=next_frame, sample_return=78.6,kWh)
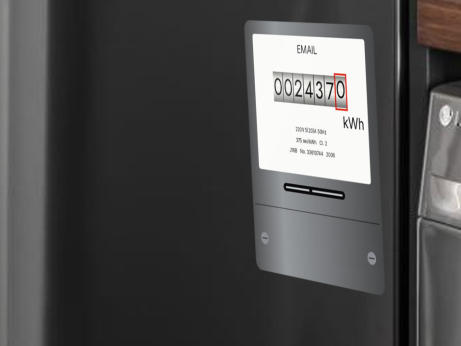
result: 2437.0,kWh
